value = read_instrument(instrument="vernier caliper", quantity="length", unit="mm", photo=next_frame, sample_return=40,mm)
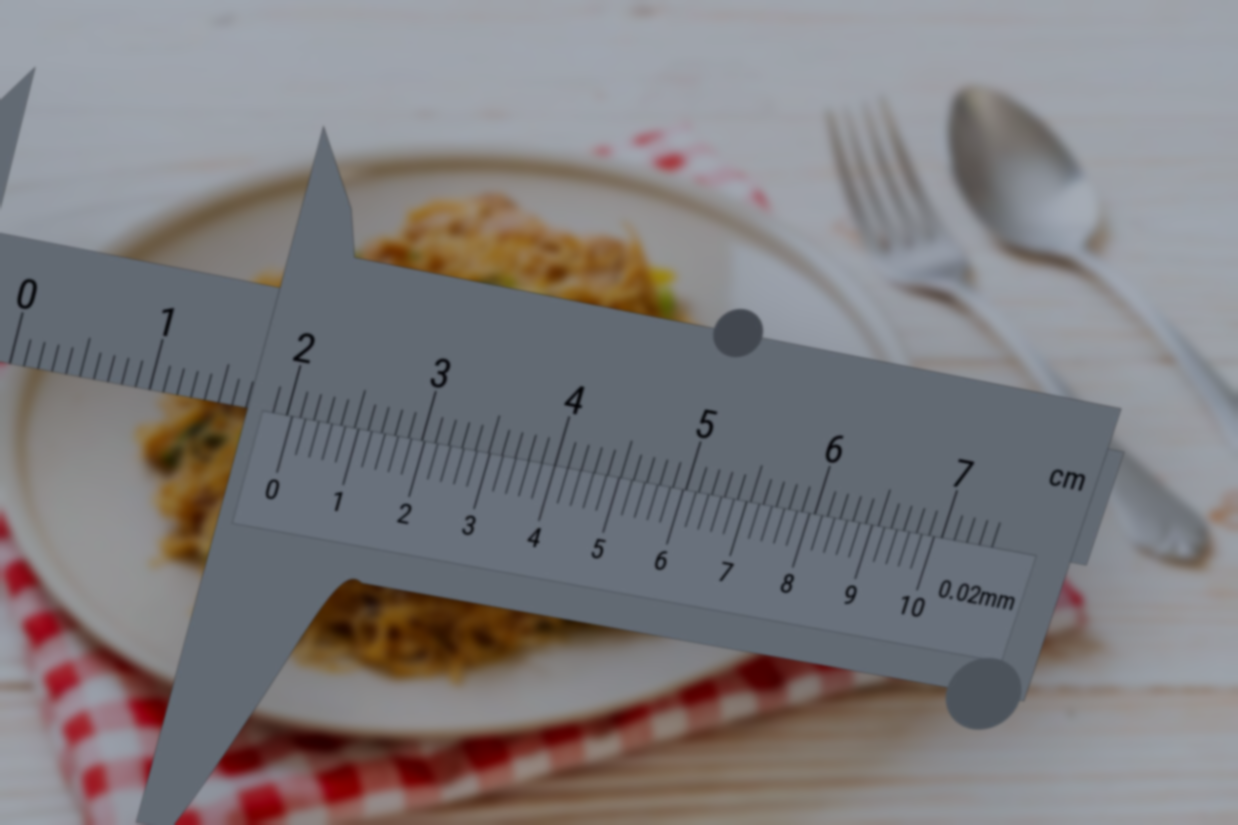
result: 20.4,mm
